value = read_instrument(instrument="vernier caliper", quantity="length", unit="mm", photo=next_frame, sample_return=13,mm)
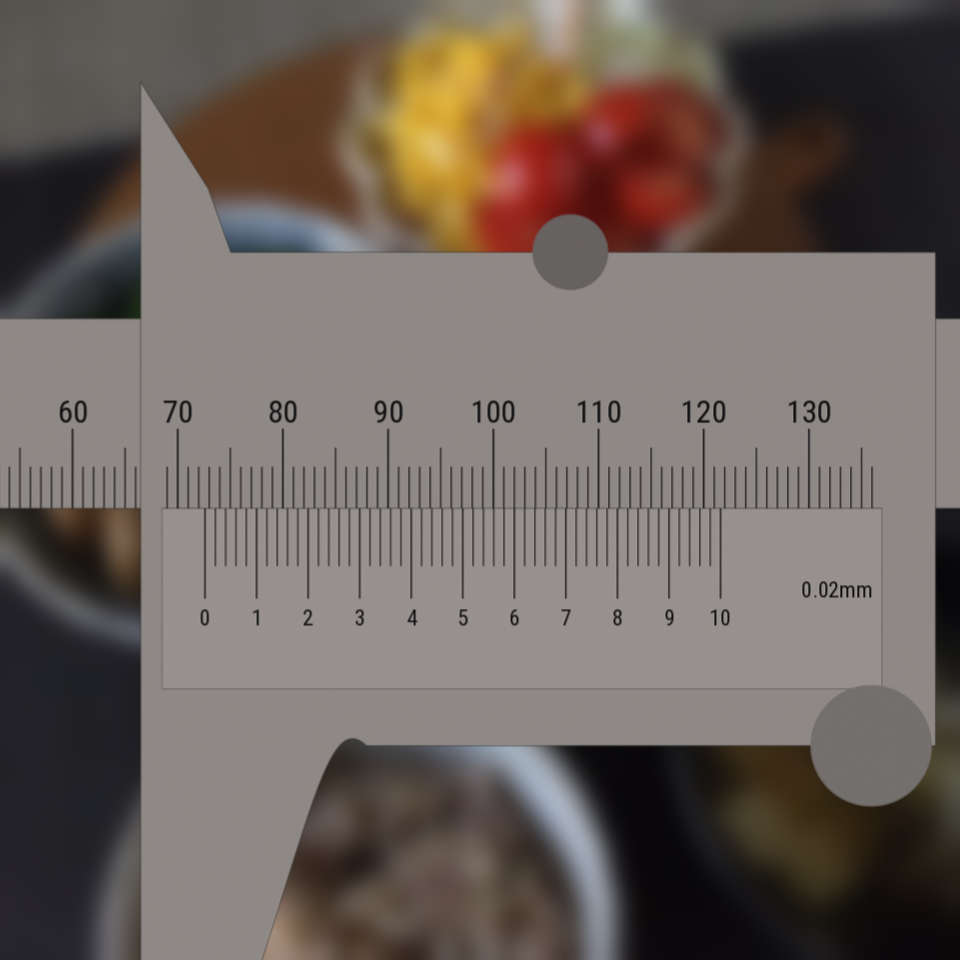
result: 72.6,mm
